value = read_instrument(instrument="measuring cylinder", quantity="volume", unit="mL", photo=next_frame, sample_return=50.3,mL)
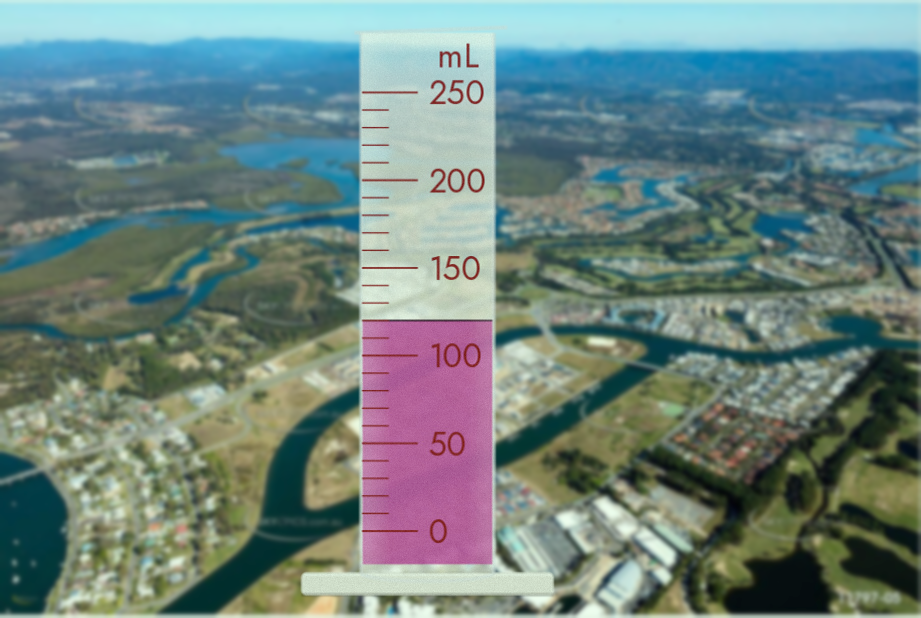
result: 120,mL
